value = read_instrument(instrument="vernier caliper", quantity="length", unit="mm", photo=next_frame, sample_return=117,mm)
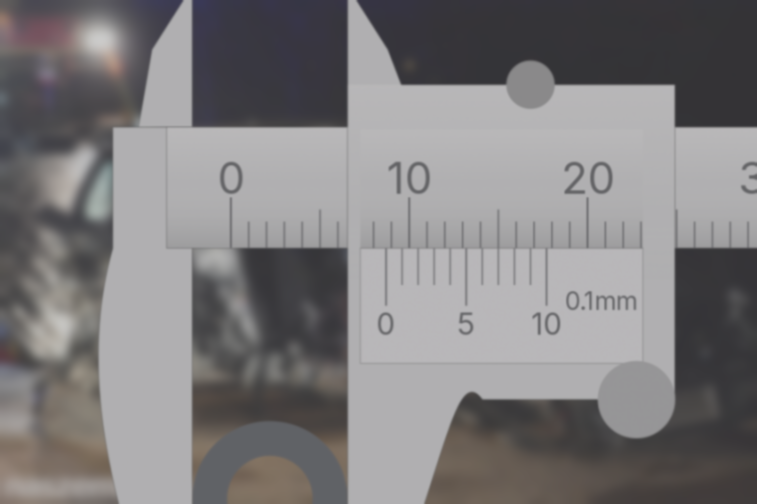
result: 8.7,mm
